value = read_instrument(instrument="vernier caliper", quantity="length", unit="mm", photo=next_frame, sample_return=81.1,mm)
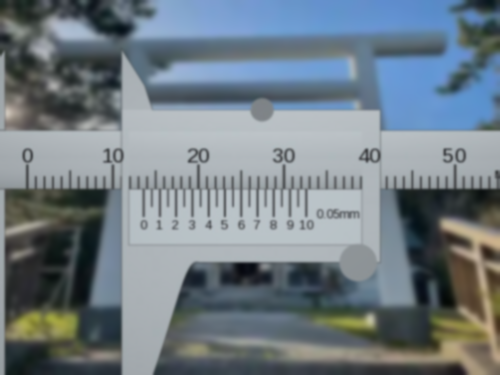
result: 13.6,mm
